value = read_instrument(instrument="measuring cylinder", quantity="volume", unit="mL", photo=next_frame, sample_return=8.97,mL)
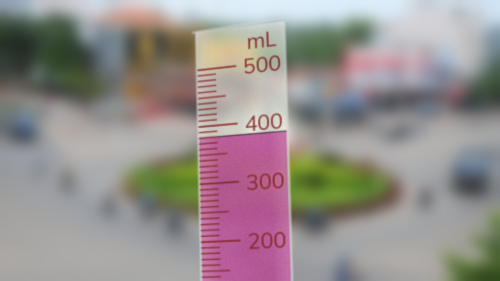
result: 380,mL
